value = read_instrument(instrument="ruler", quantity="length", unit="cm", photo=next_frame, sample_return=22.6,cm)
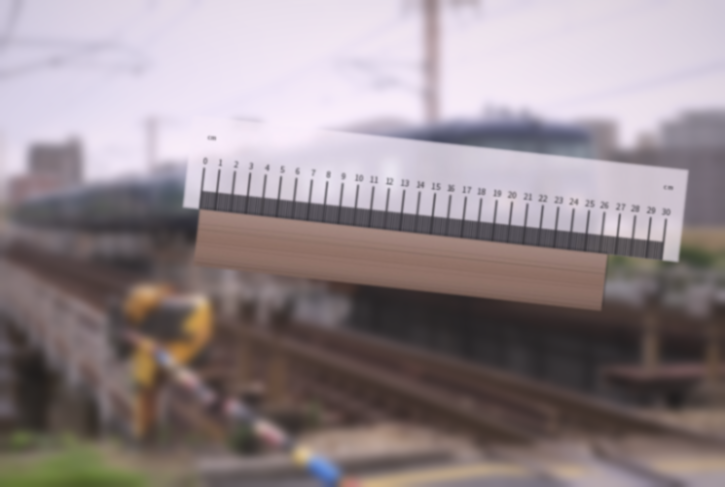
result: 26.5,cm
